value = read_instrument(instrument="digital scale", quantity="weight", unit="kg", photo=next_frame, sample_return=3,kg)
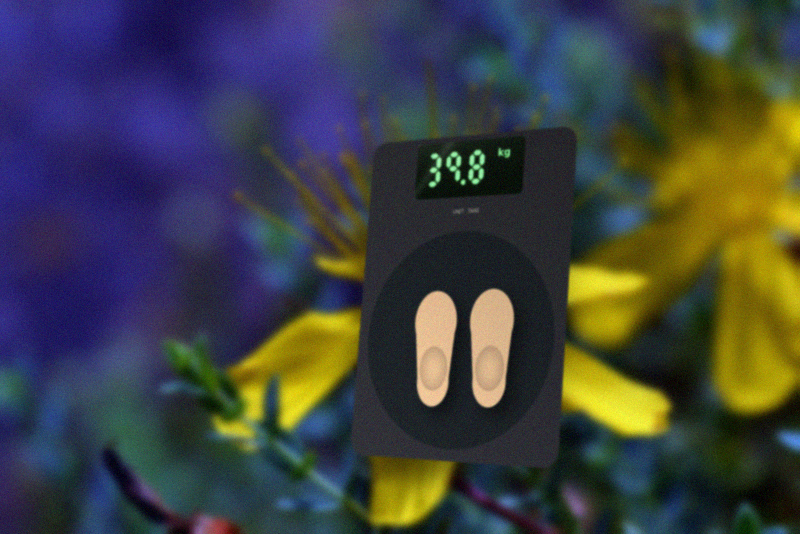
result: 39.8,kg
